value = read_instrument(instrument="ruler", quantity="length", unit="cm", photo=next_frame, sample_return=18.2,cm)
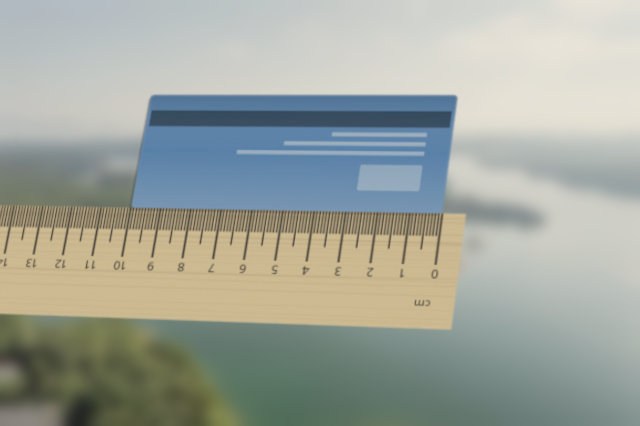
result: 10,cm
